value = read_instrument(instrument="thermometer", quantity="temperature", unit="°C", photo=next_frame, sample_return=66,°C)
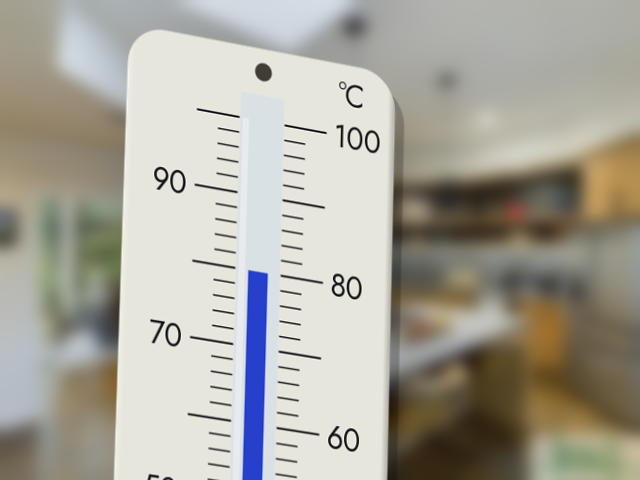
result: 80,°C
